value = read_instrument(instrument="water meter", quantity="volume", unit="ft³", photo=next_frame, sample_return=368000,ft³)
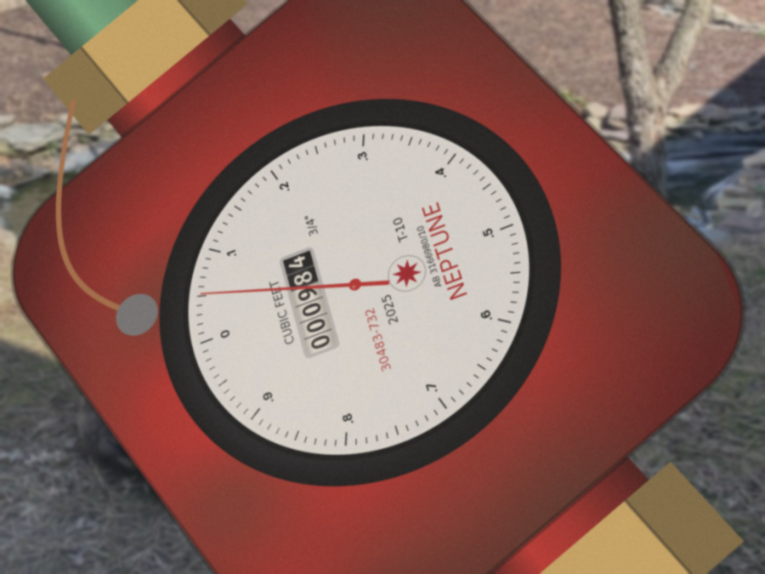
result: 984.05,ft³
